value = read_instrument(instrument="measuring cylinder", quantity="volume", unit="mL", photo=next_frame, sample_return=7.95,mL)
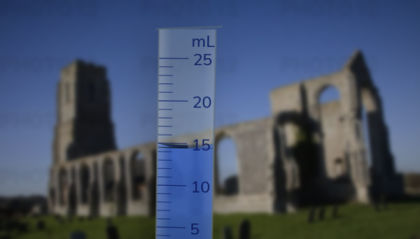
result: 14.5,mL
